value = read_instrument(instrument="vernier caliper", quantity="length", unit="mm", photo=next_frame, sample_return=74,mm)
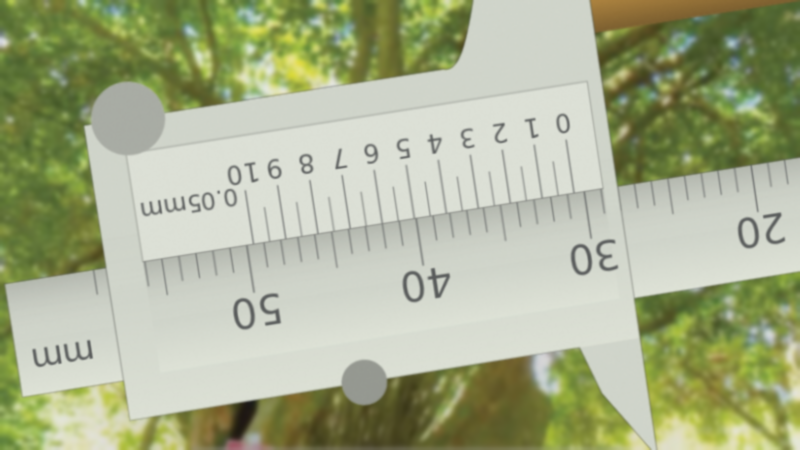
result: 30.6,mm
